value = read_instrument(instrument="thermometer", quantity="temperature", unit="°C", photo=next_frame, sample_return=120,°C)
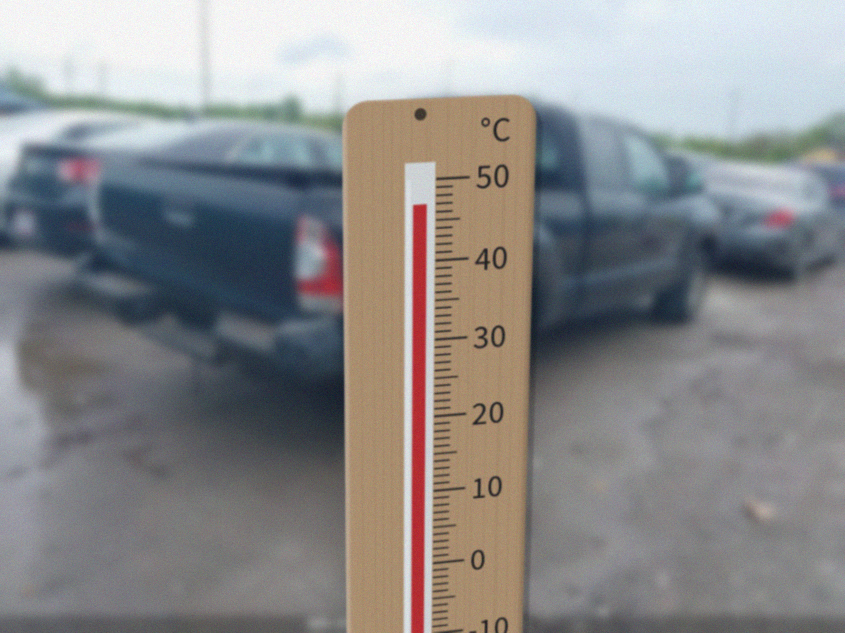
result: 47,°C
